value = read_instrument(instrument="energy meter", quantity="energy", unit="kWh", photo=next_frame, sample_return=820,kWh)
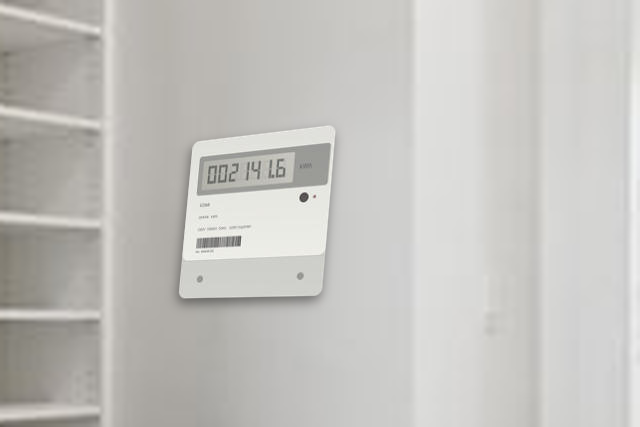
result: 2141.6,kWh
